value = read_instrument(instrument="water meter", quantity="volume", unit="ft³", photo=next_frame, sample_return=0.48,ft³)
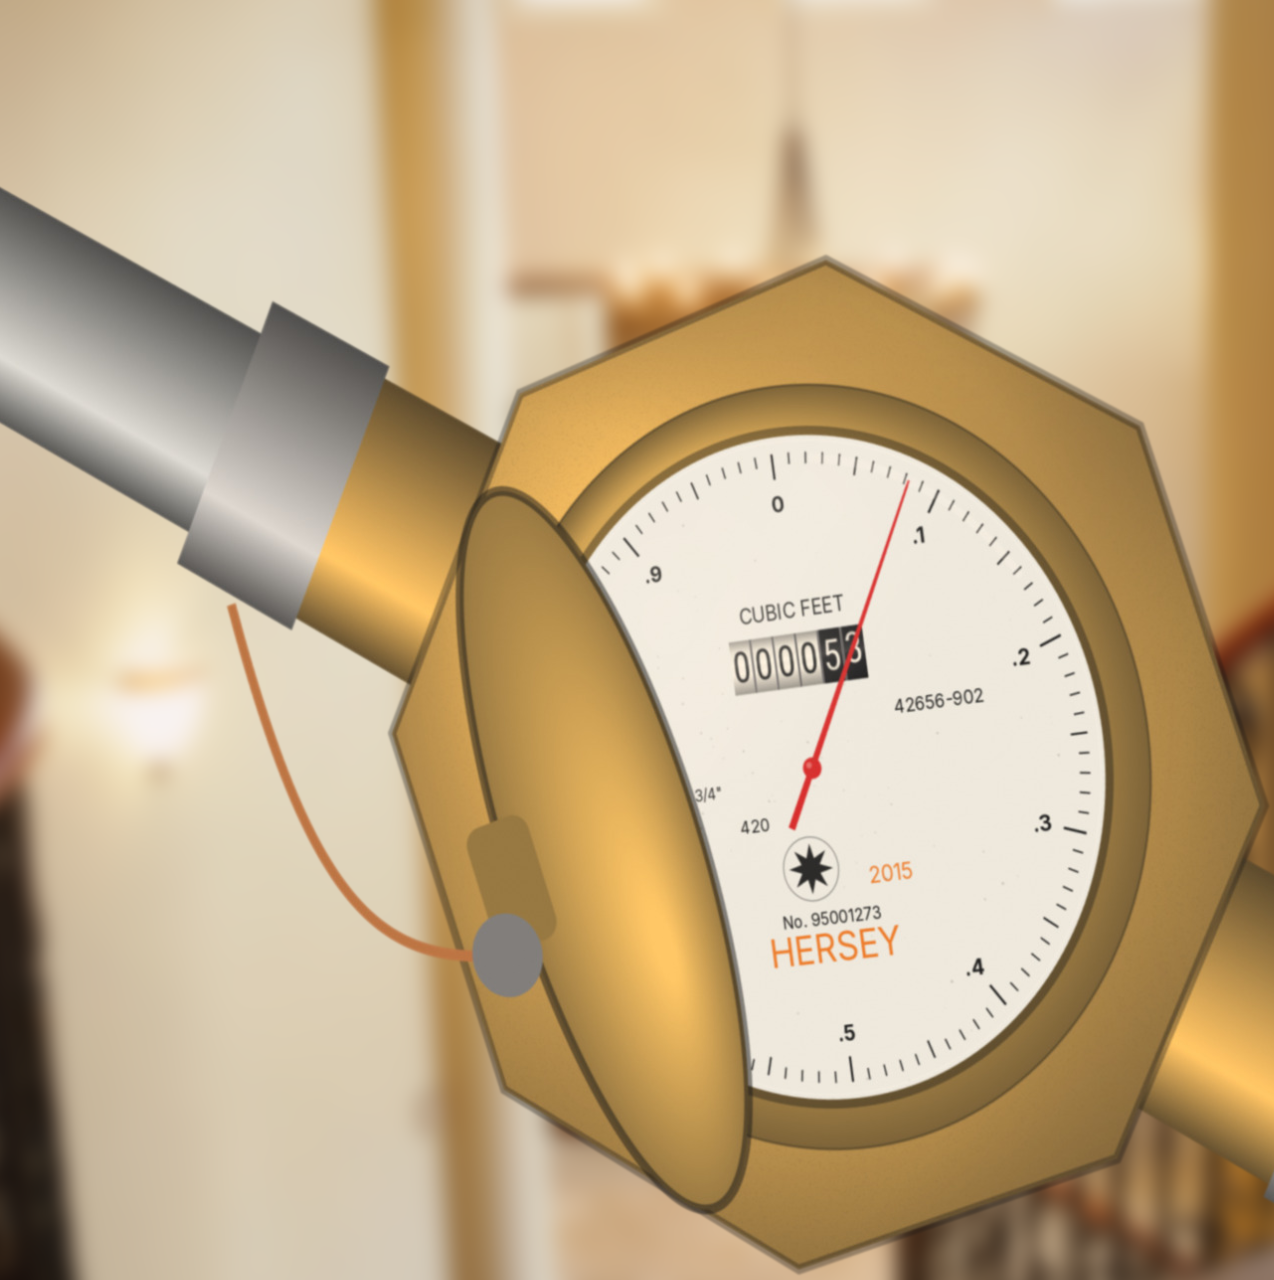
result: 53.08,ft³
